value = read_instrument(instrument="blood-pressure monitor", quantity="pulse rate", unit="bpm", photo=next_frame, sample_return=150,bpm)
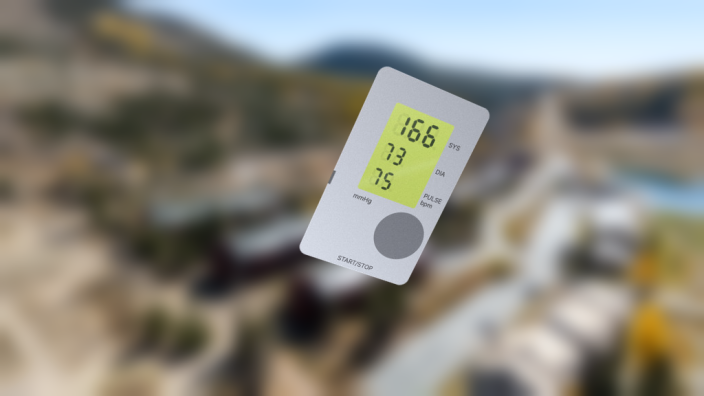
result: 75,bpm
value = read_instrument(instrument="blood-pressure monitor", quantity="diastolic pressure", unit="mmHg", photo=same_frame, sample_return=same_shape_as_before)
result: 73,mmHg
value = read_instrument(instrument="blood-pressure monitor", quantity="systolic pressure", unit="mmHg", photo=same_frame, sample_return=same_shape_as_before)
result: 166,mmHg
